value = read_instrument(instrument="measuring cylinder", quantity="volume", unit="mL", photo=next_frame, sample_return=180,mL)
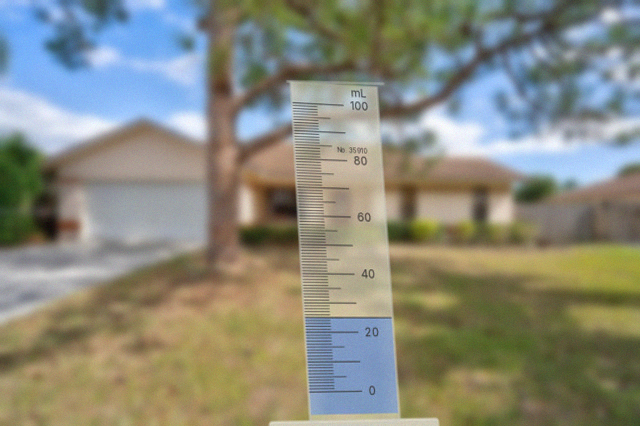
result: 25,mL
